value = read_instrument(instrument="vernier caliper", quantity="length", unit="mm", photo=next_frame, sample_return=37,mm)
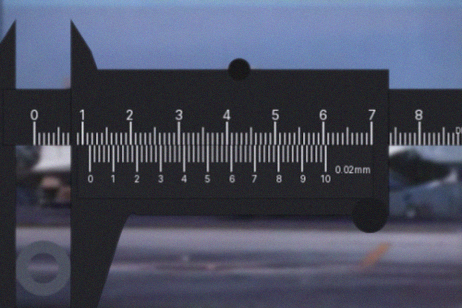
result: 11.5,mm
